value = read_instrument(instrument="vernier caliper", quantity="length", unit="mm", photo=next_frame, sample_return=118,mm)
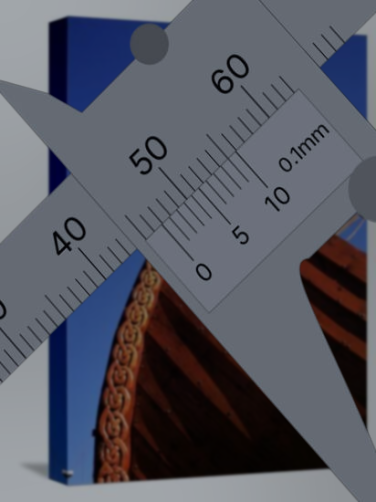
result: 46.9,mm
